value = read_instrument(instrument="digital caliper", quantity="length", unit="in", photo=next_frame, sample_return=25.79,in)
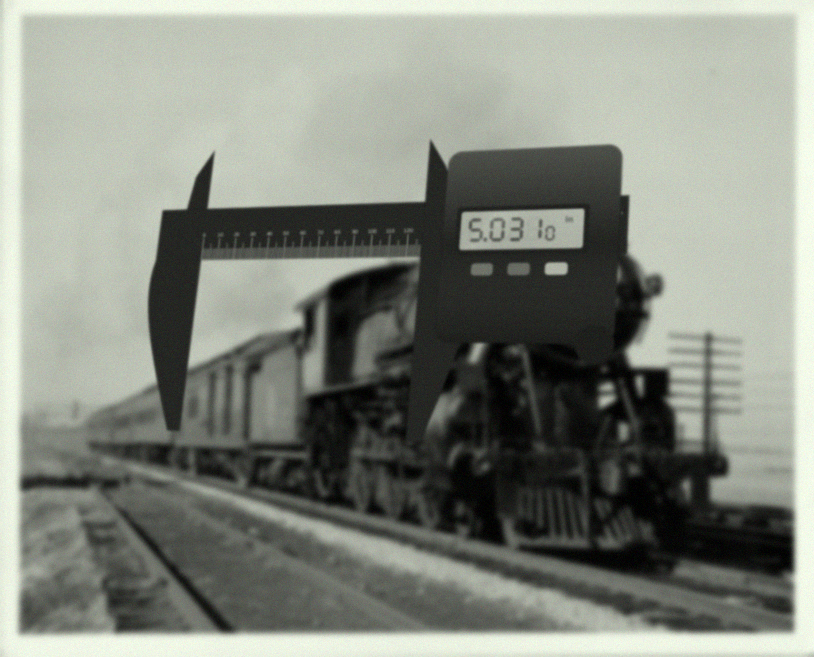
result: 5.0310,in
